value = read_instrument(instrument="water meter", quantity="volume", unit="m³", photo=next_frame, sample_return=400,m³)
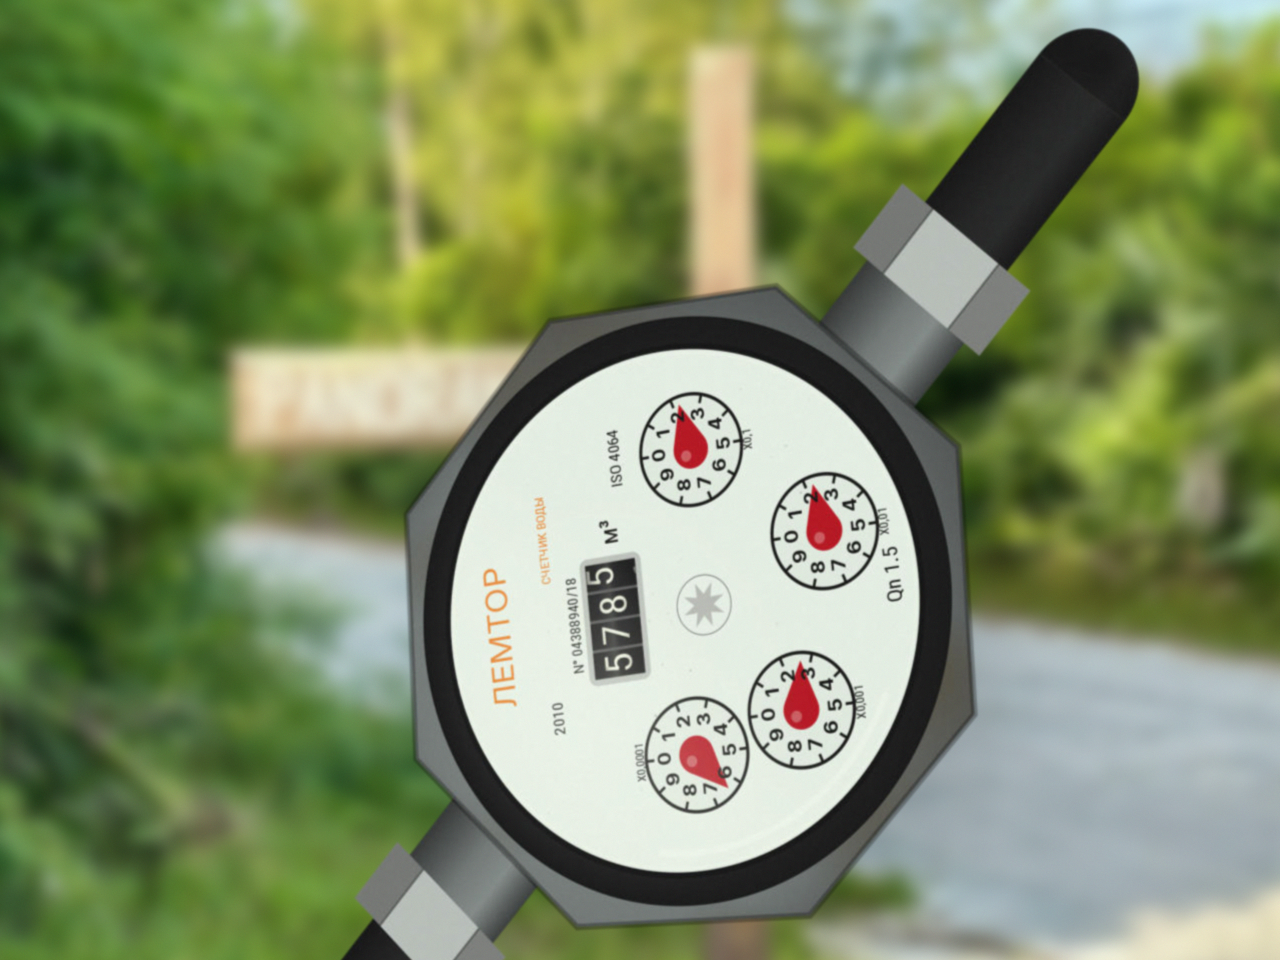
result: 5785.2226,m³
